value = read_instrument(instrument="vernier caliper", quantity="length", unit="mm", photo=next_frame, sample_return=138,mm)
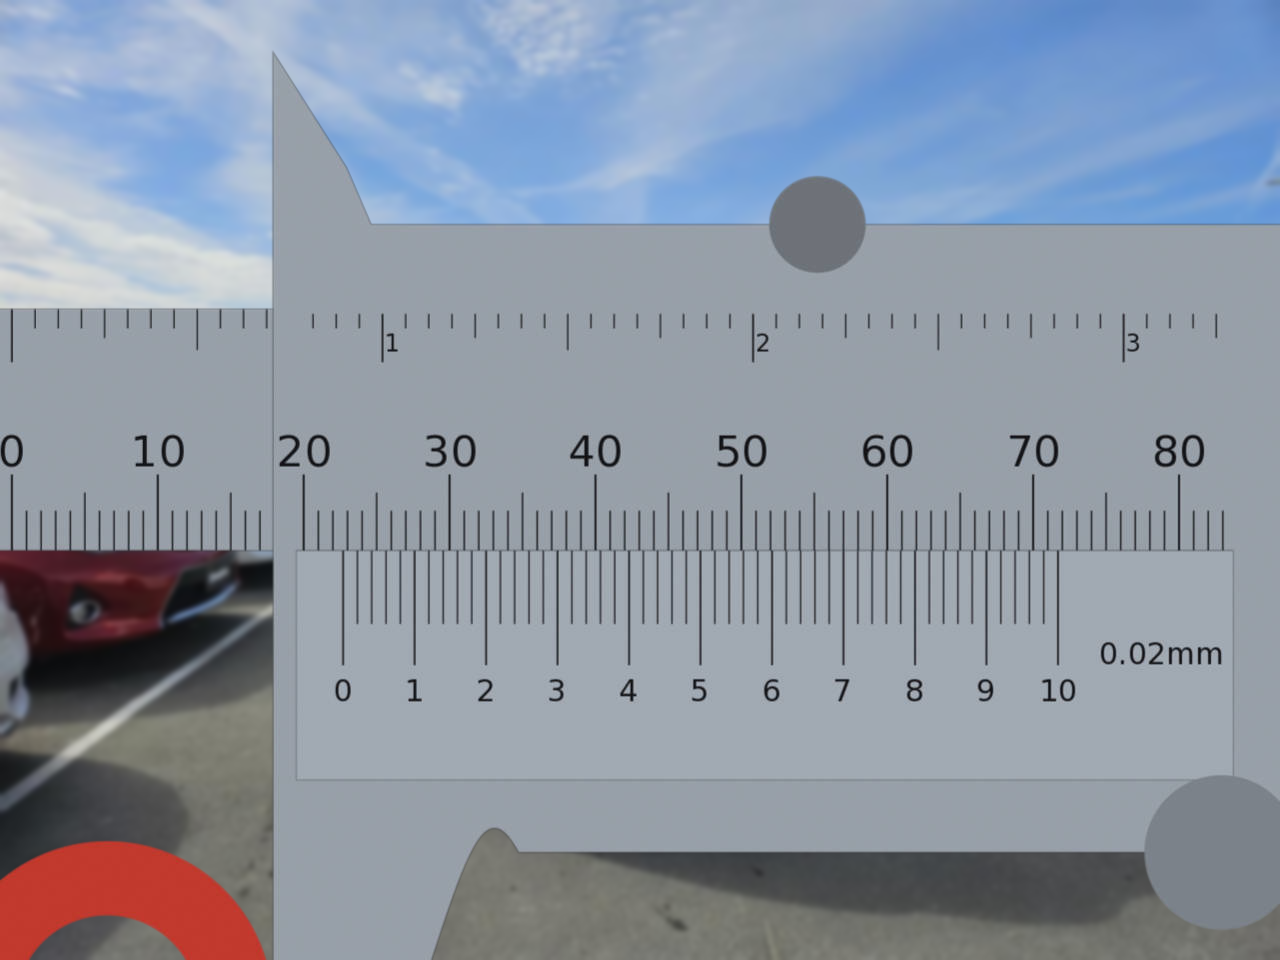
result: 22.7,mm
